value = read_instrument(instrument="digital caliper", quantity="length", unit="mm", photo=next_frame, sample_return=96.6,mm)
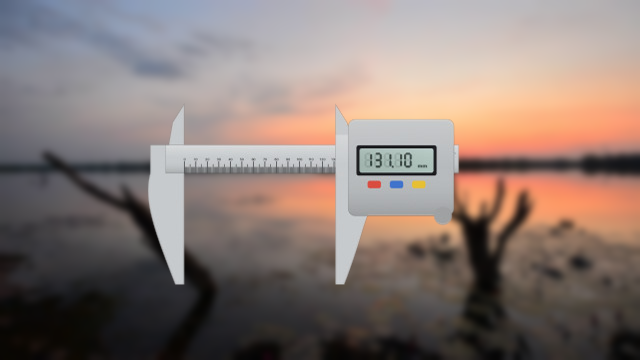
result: 131.10,mm
